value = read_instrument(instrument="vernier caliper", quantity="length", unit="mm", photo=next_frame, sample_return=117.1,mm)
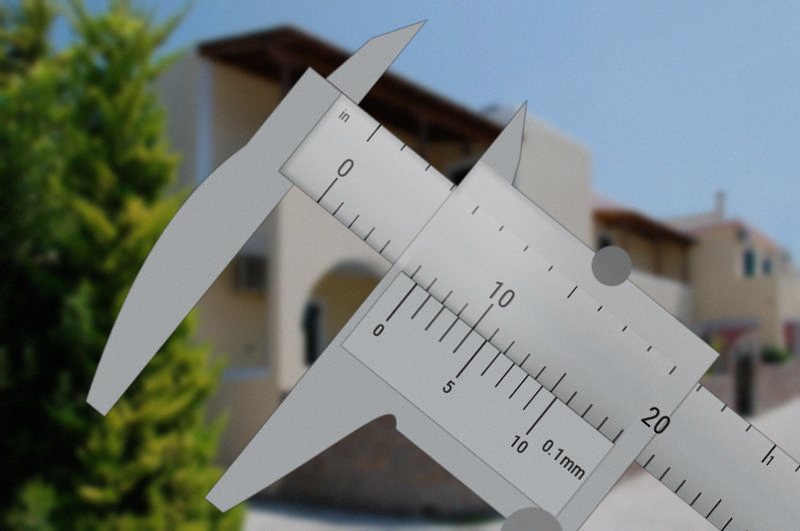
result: 6.4,mm
